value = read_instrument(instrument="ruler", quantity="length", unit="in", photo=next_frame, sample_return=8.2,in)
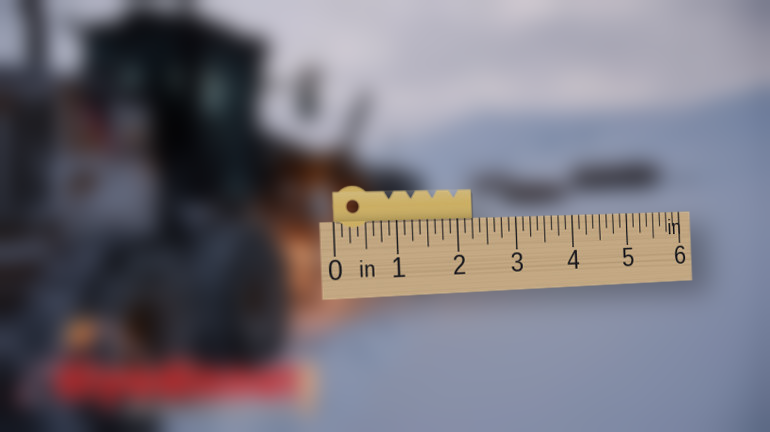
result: 2.25,in
